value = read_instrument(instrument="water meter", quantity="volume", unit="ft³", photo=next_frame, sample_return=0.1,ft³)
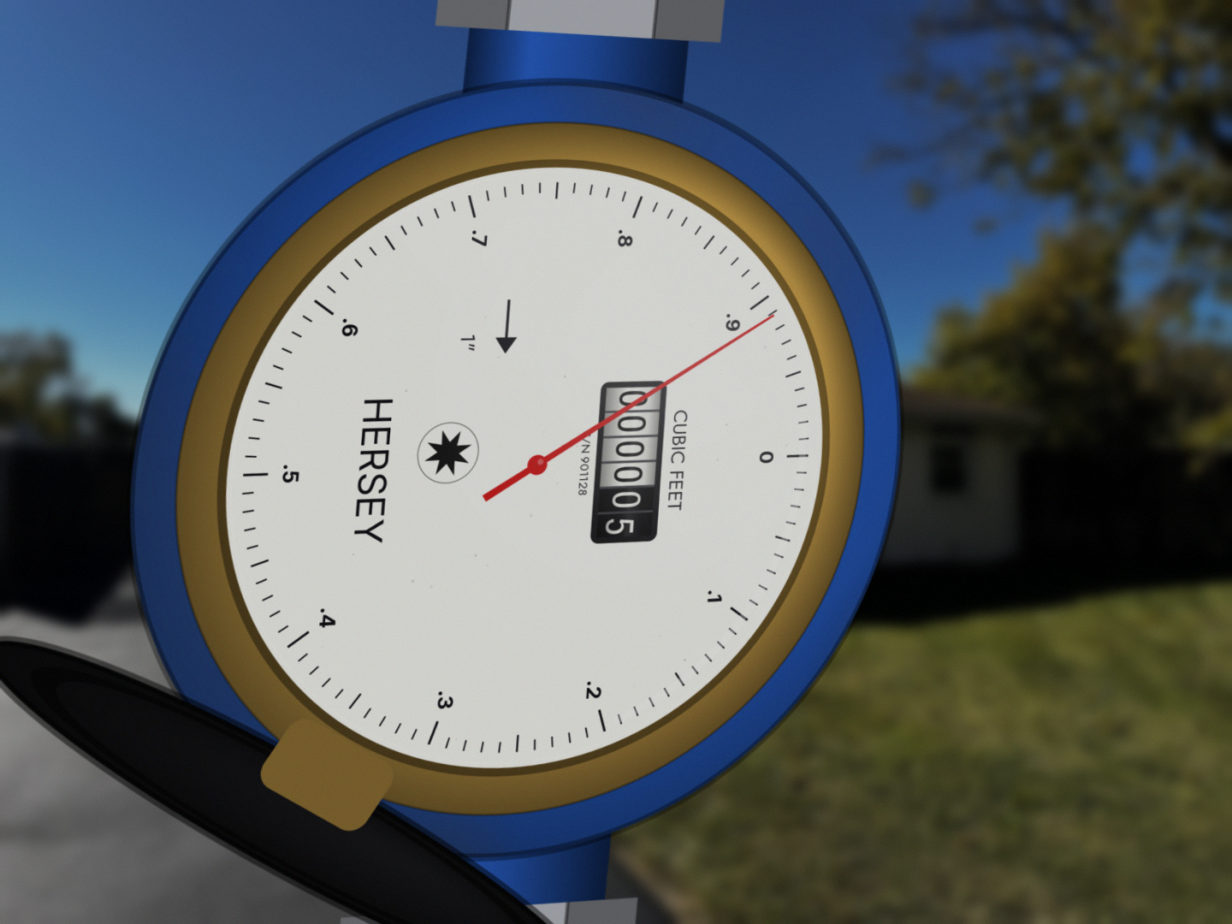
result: 4.91,ft³
